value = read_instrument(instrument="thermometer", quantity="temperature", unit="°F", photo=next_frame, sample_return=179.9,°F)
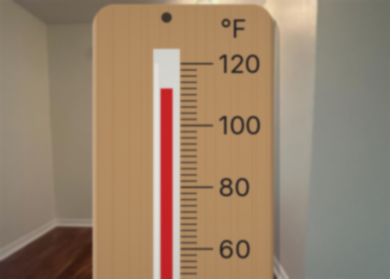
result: 112,°F
